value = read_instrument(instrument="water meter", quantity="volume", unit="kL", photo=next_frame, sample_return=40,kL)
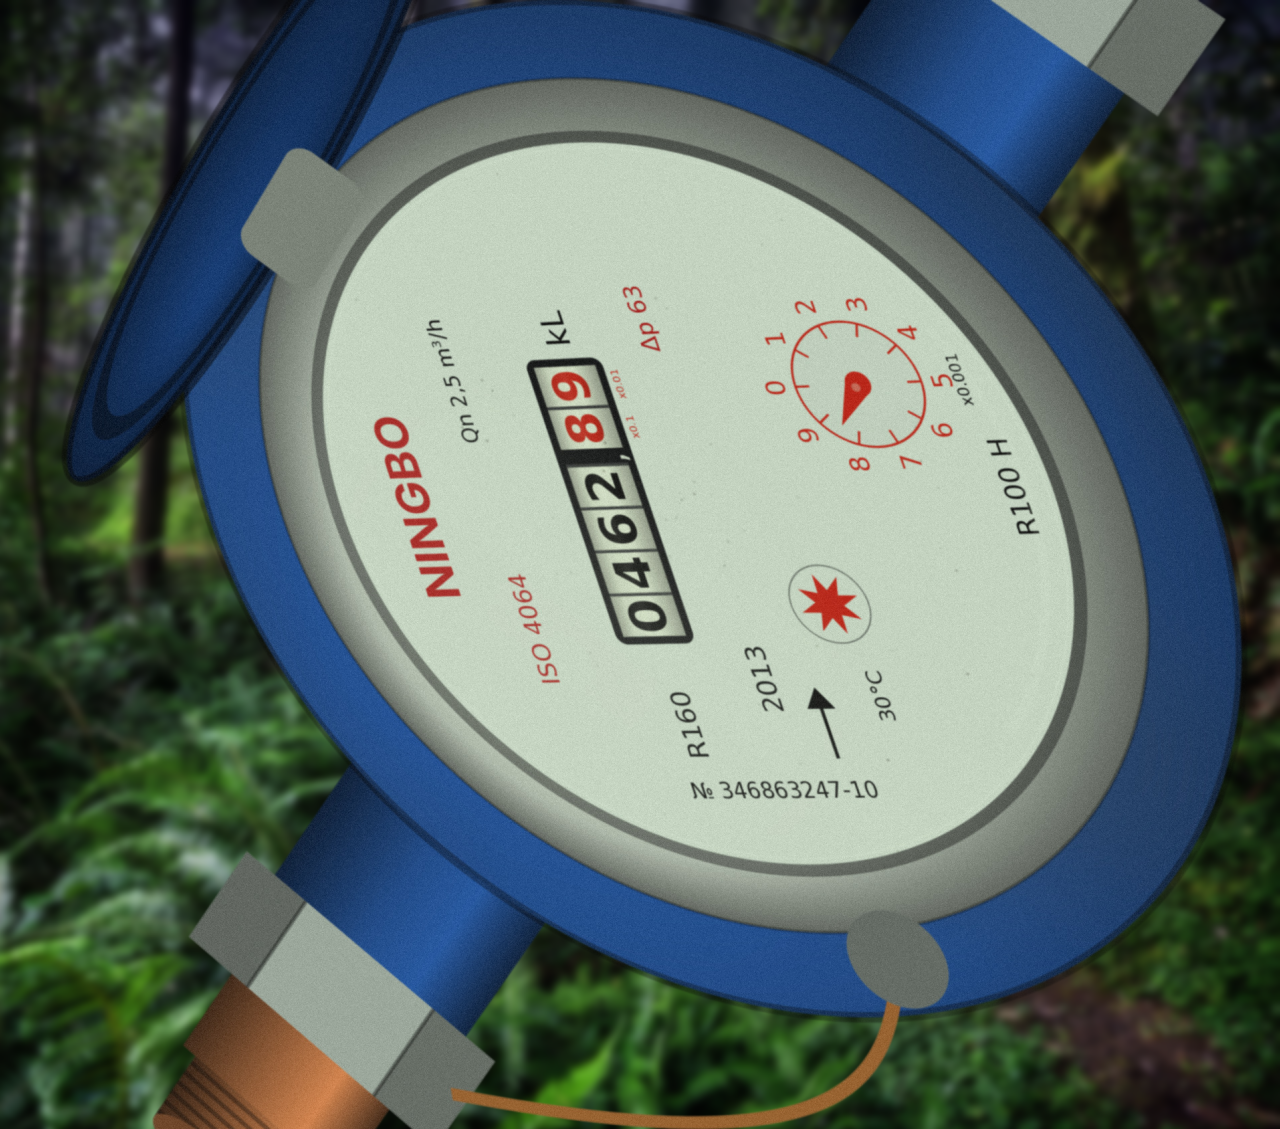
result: 462.898,kL
